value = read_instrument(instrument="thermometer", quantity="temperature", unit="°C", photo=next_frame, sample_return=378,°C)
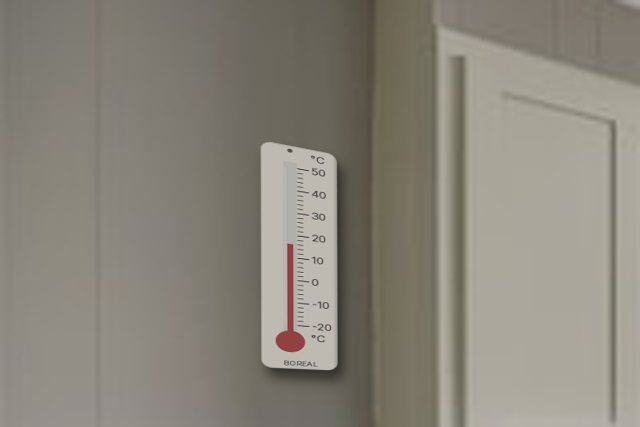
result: 16,°C
